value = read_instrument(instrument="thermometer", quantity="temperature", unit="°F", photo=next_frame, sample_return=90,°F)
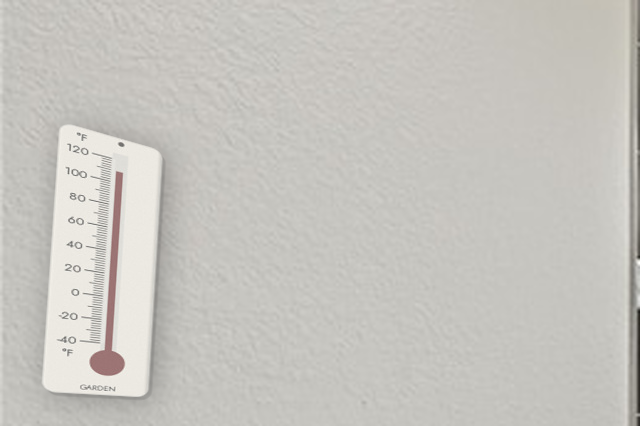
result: 110,°F
